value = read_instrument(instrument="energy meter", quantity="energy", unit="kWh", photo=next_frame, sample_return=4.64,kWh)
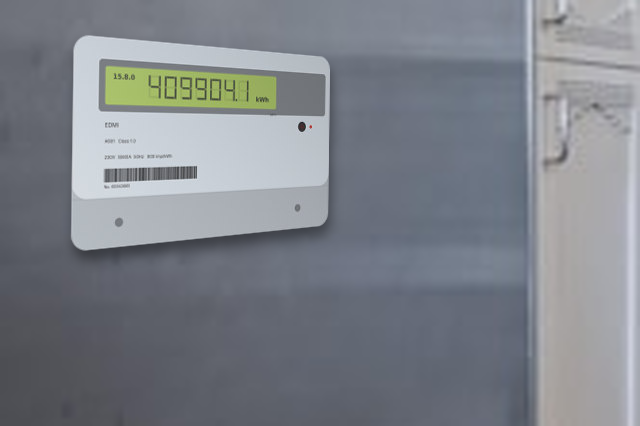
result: 409904.1,kWh
